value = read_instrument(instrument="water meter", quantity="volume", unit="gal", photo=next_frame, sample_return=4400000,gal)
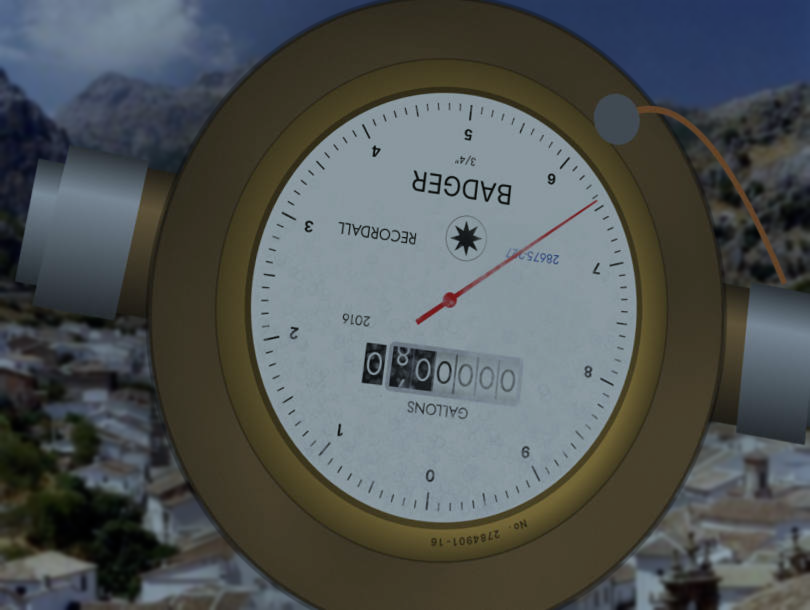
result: 76.4,gal
